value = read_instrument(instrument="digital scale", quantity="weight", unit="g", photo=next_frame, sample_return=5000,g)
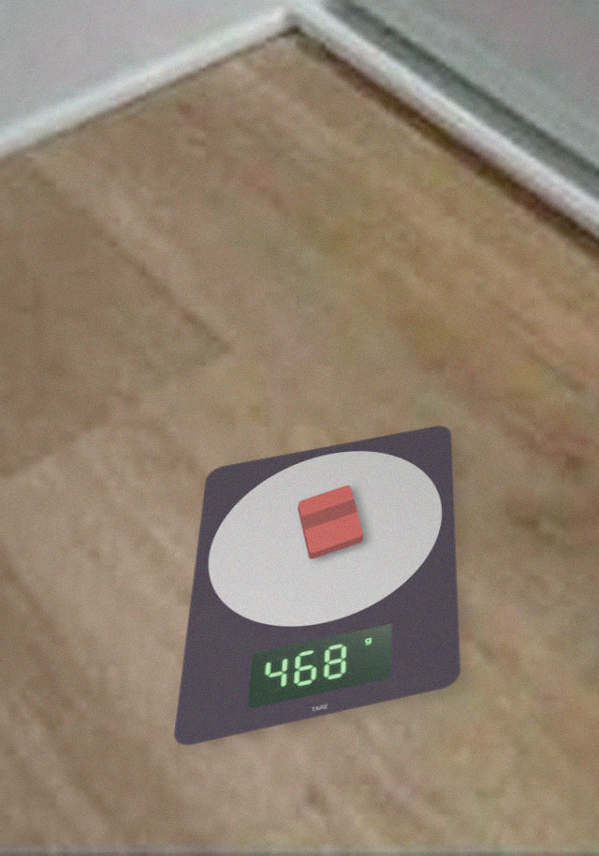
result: 468,g
